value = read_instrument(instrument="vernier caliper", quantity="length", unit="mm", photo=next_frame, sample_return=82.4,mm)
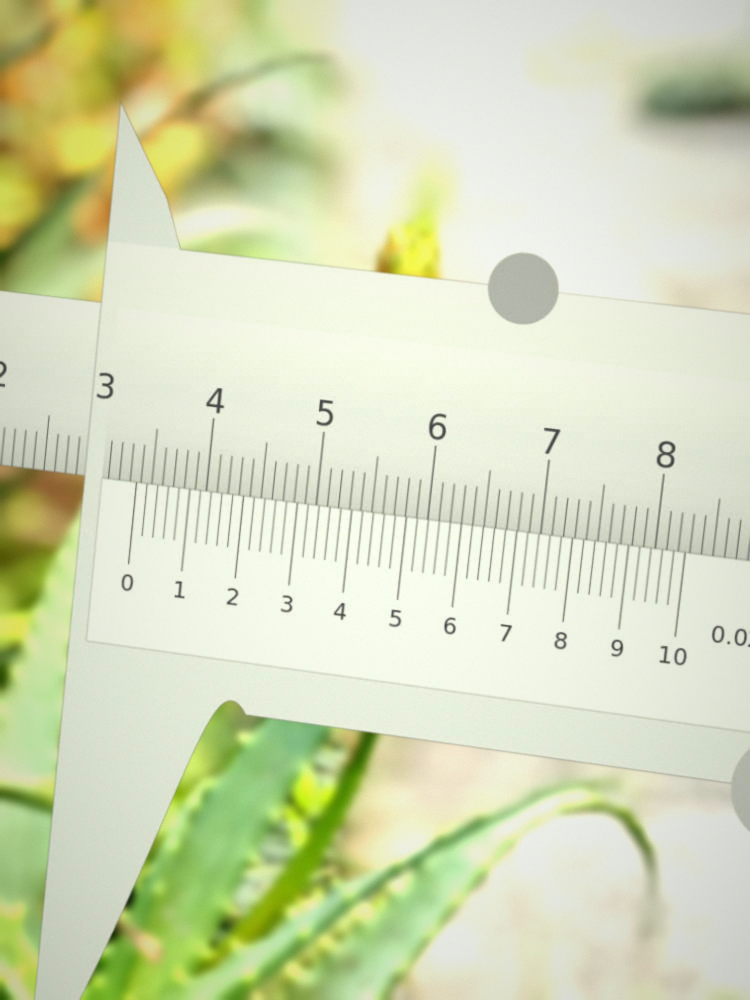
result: 33.6,mm
